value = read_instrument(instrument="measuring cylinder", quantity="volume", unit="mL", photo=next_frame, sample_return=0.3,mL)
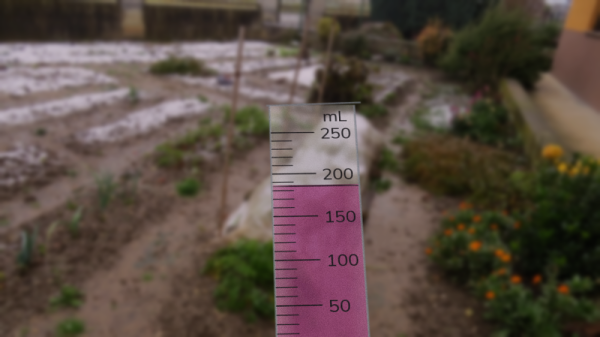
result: 185,mL
